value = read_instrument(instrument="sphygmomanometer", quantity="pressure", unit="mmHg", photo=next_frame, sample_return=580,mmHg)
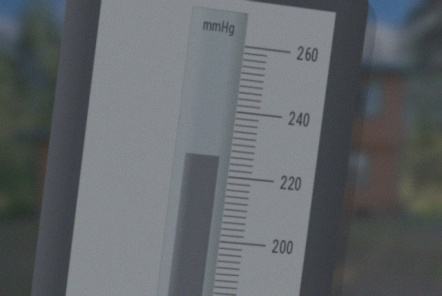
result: 226,mmHg
